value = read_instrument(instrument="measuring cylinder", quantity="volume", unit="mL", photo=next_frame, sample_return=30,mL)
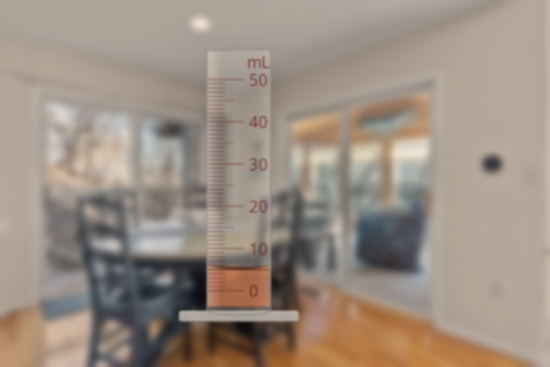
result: 5,mL
